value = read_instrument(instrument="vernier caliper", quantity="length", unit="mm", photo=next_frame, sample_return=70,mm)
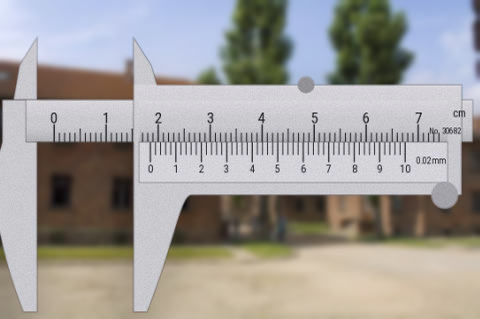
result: 18.5,mm
